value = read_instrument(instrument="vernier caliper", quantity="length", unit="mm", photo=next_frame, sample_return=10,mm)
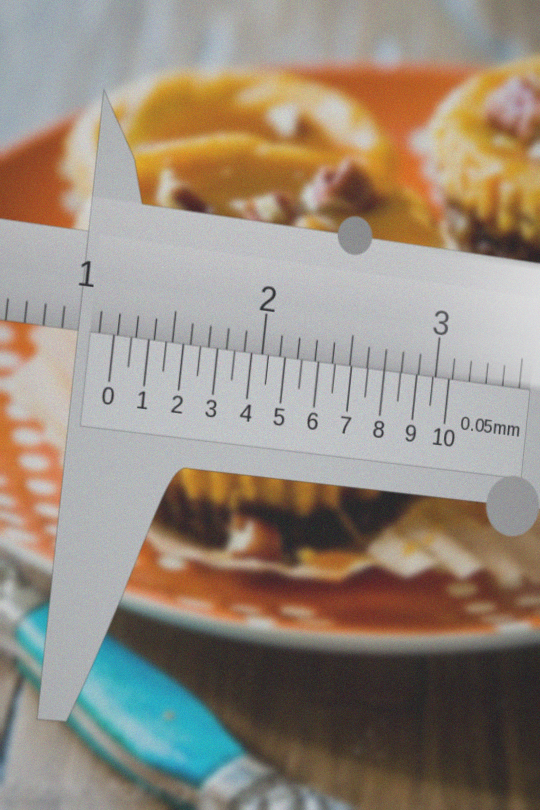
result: 11.8,mm
